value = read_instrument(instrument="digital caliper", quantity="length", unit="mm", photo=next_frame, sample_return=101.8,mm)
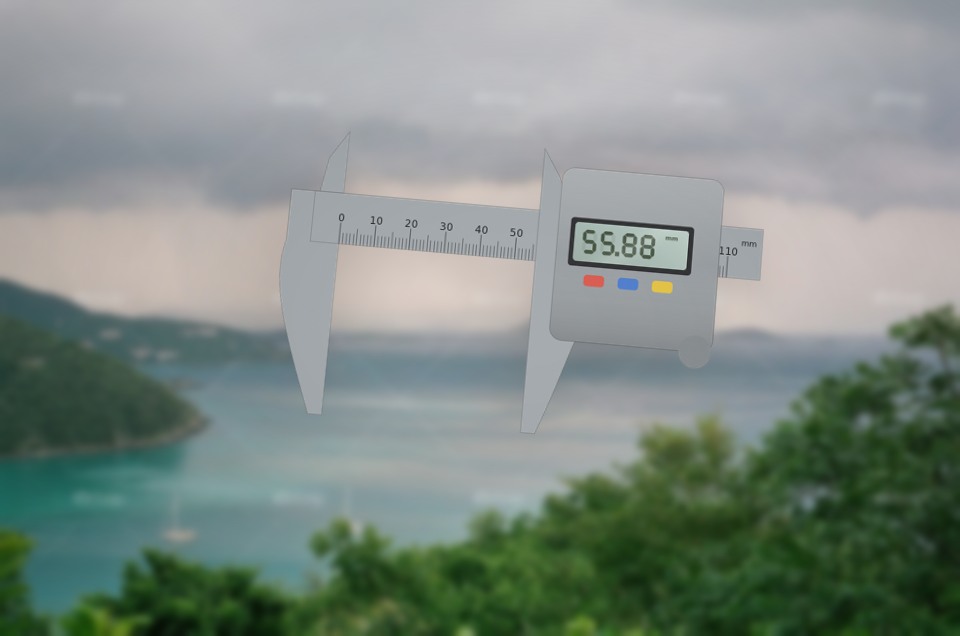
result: 55.88,mm
